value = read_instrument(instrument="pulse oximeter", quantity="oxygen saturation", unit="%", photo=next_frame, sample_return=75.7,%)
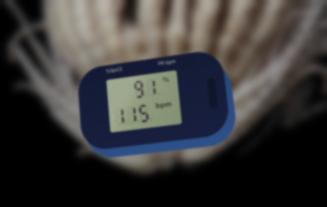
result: 91,%
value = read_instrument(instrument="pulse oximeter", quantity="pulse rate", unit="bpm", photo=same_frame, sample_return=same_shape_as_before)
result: 115,bpm
